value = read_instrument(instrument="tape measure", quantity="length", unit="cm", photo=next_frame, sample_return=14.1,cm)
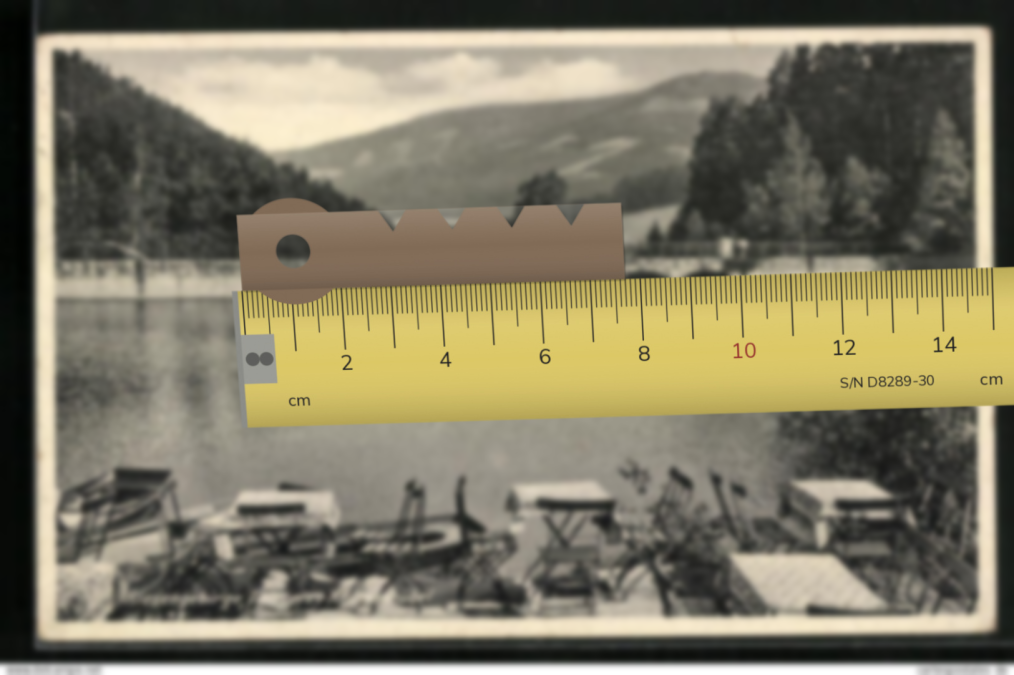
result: 7.7,cm
